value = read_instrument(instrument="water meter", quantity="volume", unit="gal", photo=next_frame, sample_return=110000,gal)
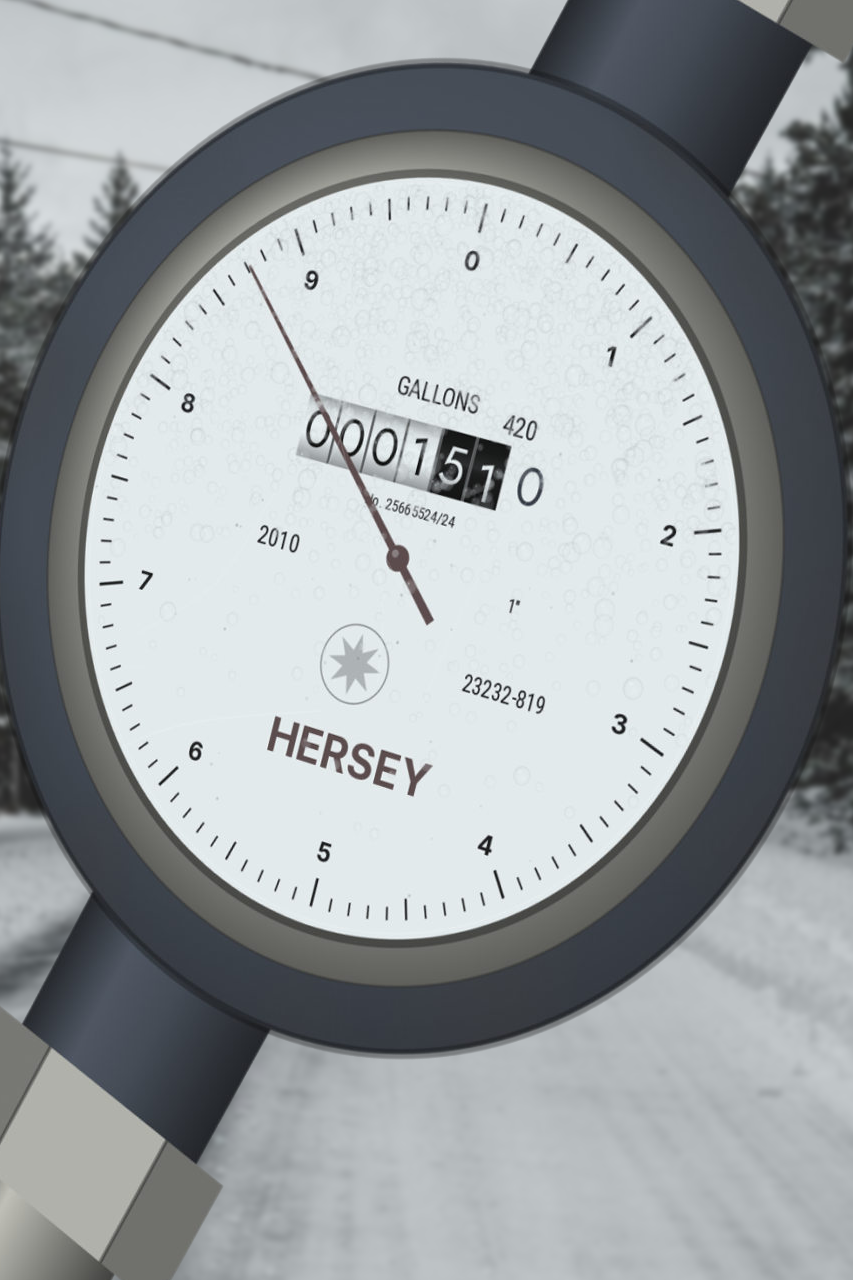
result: 1508.7,gal
